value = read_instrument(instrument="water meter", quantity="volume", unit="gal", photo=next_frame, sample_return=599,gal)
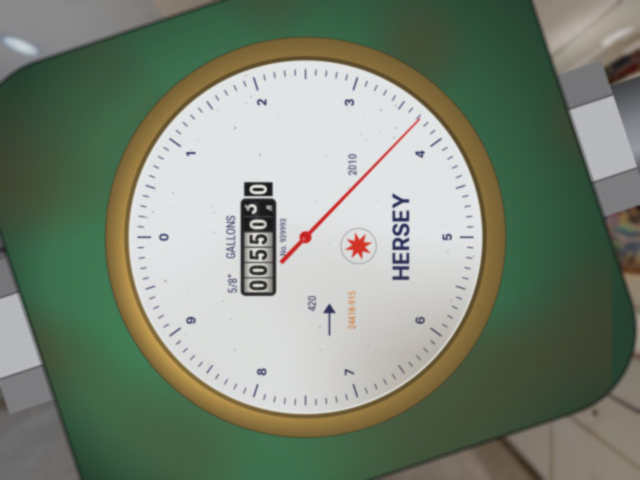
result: 55033.7,gal
